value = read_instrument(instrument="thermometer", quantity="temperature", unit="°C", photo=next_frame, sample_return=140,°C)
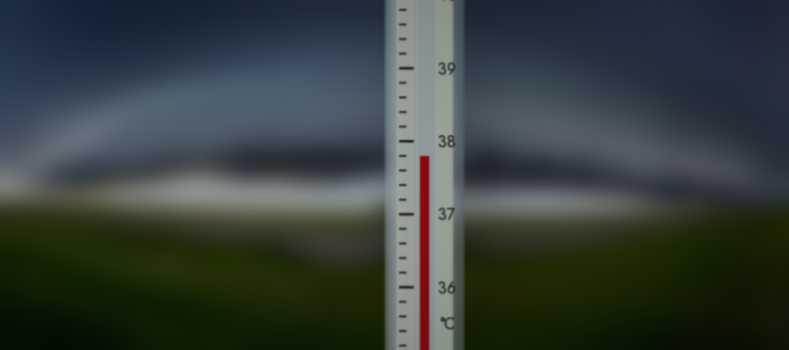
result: 37.8,°C
